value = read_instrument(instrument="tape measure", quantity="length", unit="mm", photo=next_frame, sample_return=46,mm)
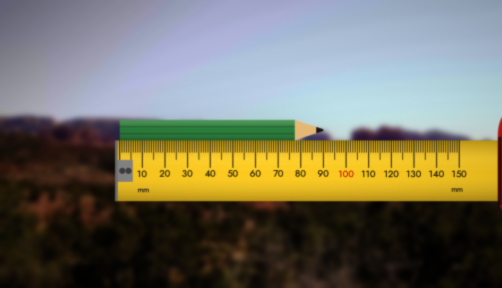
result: 90,mm
